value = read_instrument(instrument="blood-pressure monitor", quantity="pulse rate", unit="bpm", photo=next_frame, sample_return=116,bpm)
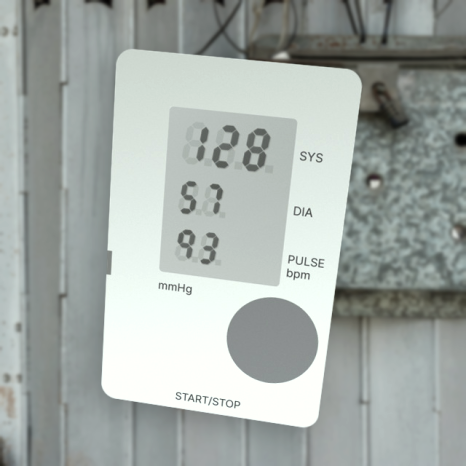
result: 93,bpm
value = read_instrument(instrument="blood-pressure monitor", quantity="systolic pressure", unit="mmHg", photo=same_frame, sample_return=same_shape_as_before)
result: 128,mmHg
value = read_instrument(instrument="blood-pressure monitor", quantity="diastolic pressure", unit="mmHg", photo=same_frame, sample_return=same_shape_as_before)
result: 57,mmHg
